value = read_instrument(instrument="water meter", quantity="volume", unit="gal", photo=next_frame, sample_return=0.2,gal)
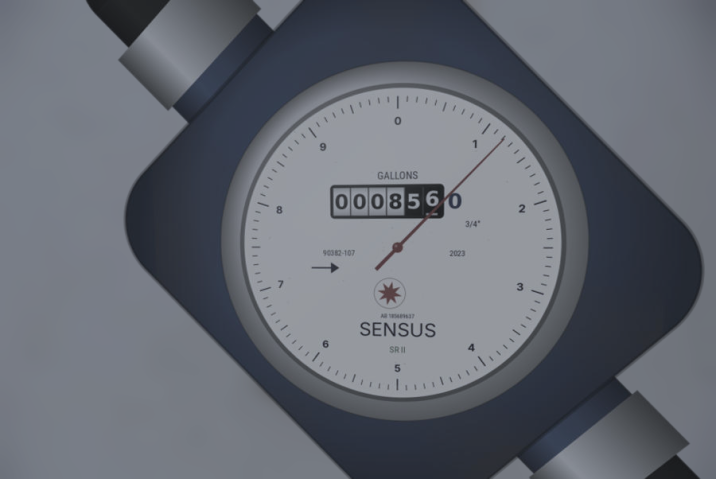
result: 8561.2,gal
